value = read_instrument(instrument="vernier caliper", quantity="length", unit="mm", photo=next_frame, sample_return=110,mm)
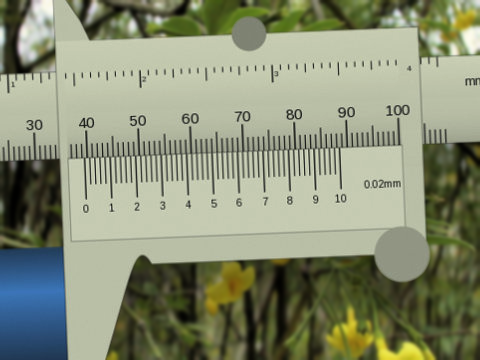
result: 39.5,mm
